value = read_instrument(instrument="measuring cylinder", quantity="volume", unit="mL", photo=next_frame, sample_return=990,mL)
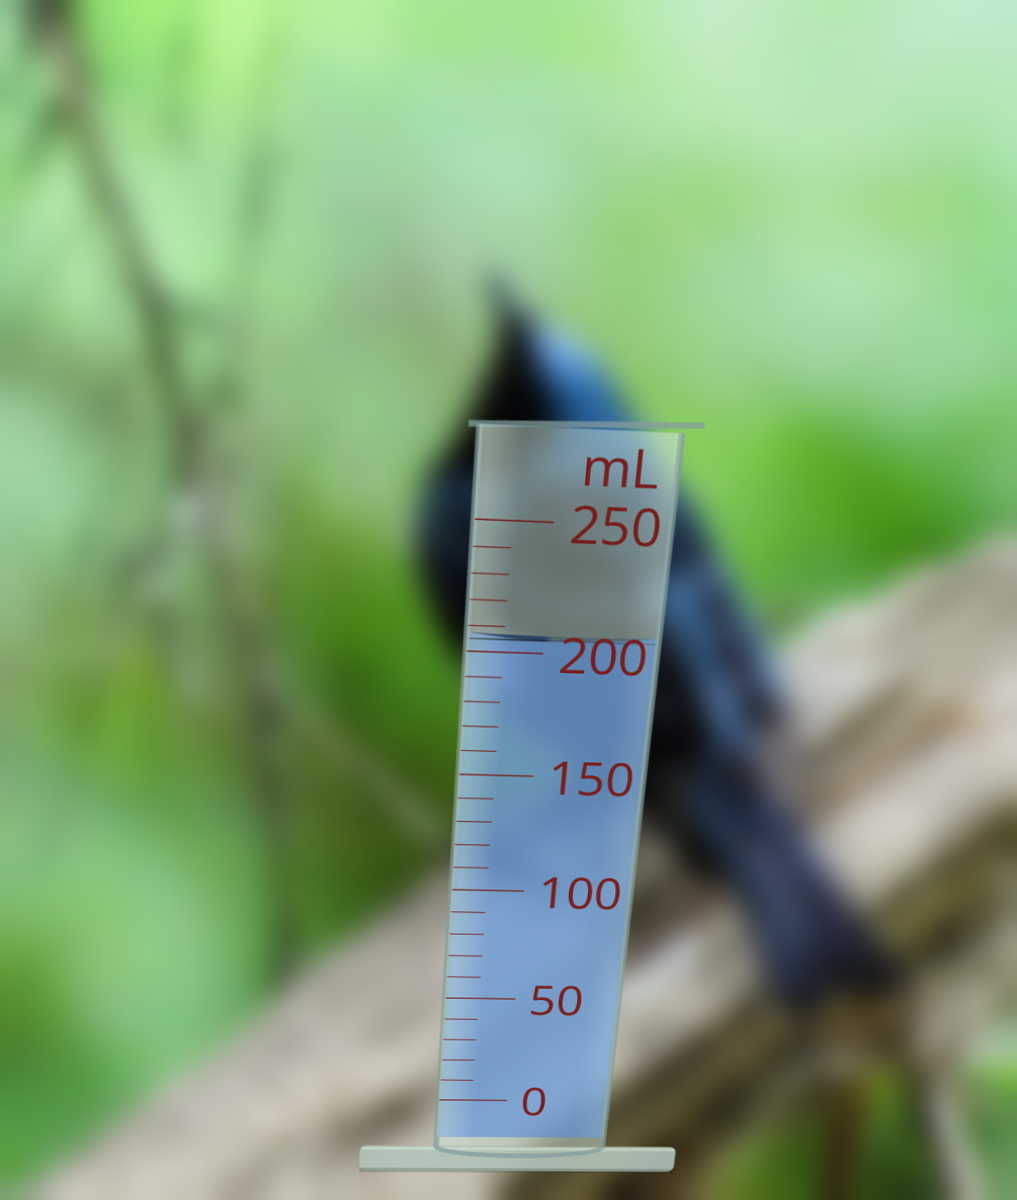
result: 205,mL
